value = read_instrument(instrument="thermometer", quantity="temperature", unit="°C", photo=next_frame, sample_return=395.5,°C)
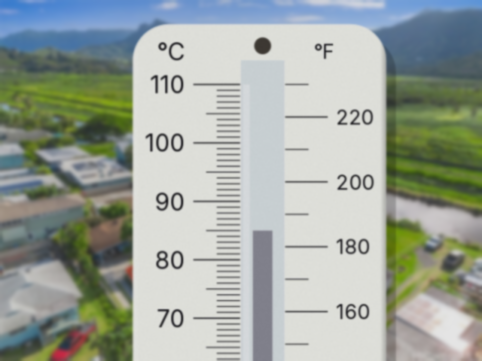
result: 85,°C
